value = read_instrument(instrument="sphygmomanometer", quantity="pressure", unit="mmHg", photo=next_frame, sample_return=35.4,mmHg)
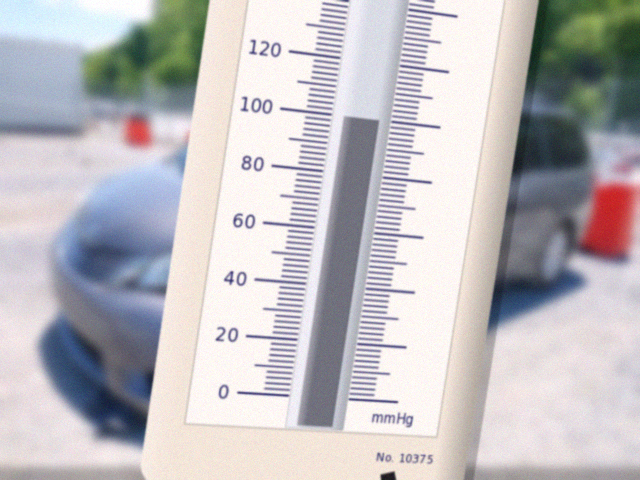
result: 100,mmHg
